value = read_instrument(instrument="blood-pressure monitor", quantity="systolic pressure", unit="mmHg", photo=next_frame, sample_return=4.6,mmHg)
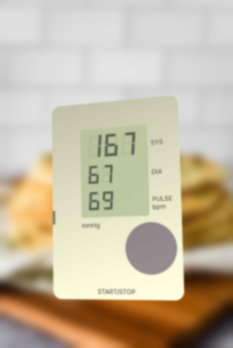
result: 167,mmHg
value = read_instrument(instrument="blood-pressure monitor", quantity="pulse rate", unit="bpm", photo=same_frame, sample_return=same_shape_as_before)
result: 69,bpm
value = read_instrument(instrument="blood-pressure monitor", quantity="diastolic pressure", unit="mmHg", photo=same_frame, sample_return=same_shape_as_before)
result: 67,mmHg
